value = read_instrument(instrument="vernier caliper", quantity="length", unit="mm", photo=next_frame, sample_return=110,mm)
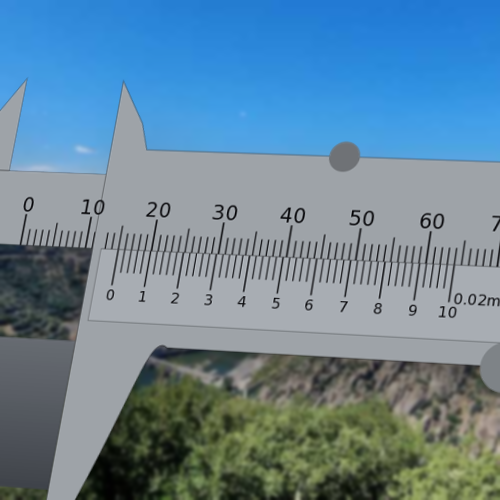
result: 15.0,mm
